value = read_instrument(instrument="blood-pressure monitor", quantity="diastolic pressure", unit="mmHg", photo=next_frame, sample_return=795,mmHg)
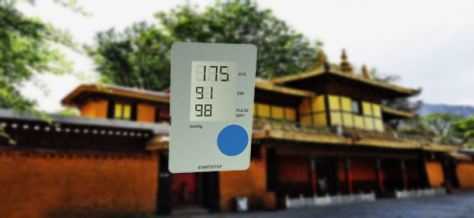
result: 91,mmHg
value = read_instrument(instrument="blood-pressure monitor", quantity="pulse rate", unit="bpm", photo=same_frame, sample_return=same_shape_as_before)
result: 98,bpm
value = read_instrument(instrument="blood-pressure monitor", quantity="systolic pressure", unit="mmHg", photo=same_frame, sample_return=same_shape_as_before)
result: 175,mmHg
